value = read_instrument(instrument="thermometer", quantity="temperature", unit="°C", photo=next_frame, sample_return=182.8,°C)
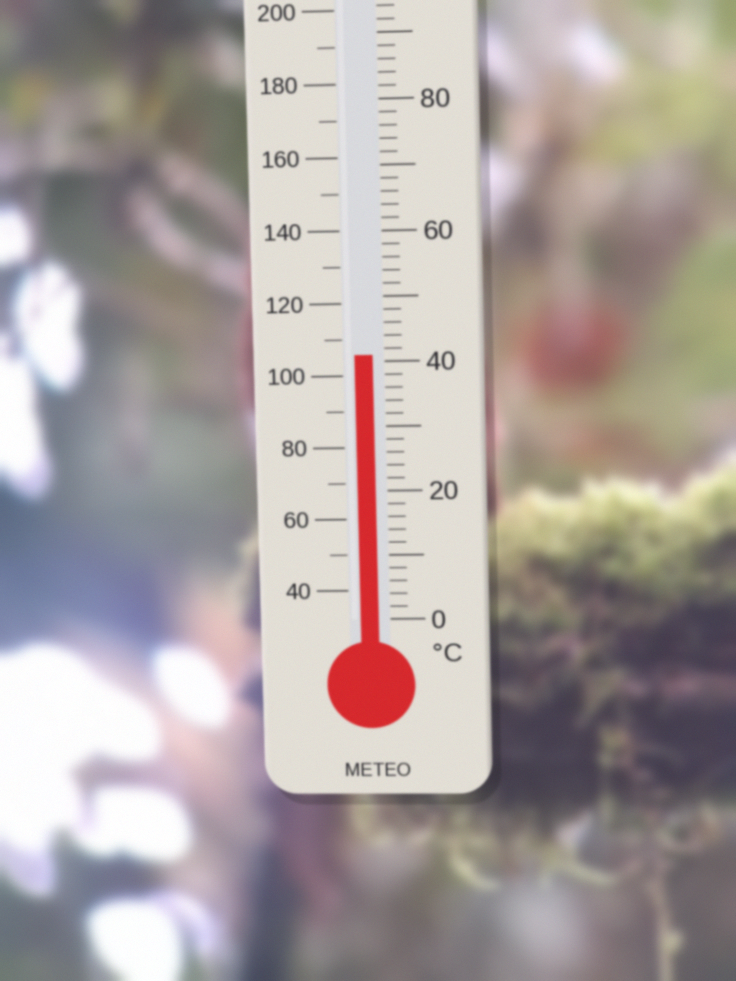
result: 41,°C
